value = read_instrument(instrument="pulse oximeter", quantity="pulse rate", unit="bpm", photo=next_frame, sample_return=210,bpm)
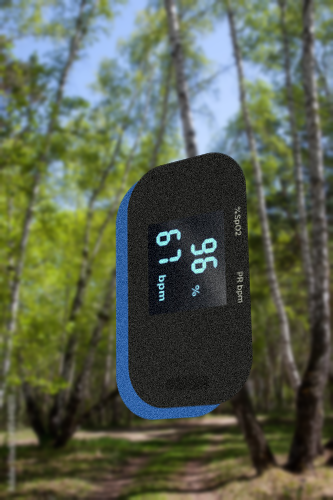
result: 67,bpm
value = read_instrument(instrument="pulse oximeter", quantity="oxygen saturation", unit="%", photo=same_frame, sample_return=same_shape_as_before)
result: 96,%
